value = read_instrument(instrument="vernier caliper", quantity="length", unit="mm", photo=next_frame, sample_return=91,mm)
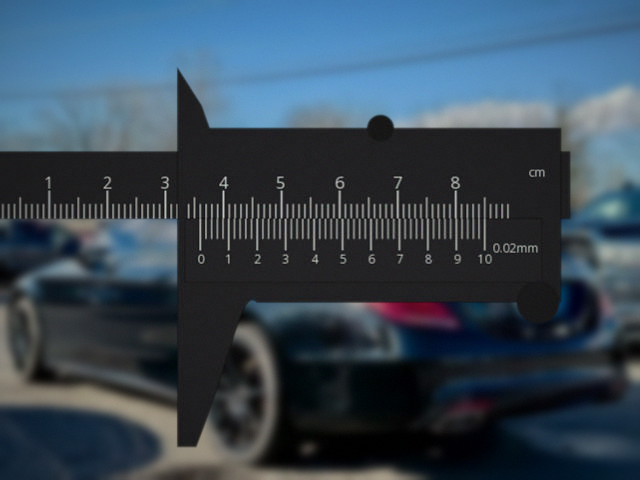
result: 36.0,mm
